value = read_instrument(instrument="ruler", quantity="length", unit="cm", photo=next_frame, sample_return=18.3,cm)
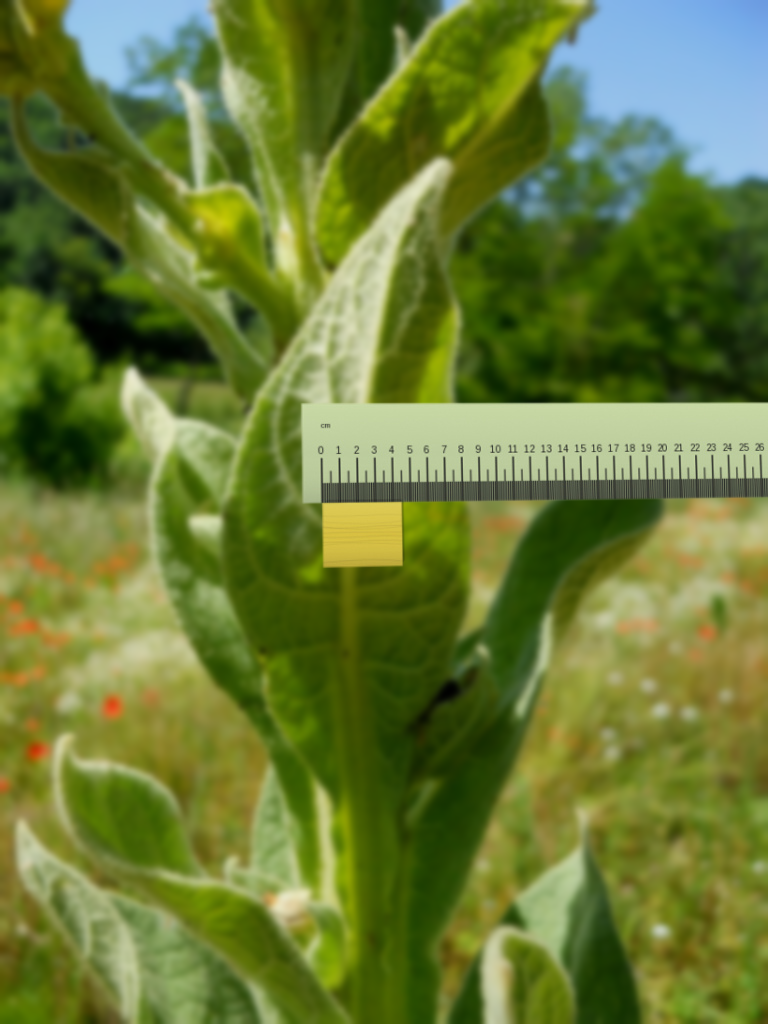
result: 4.5,cm
